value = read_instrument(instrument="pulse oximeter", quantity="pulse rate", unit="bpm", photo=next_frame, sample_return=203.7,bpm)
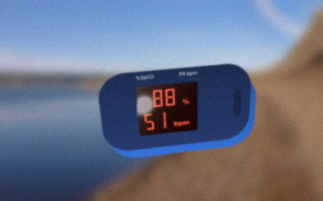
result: 51,bpm
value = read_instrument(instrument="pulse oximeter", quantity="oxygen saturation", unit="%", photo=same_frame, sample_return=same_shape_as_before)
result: 88,%
